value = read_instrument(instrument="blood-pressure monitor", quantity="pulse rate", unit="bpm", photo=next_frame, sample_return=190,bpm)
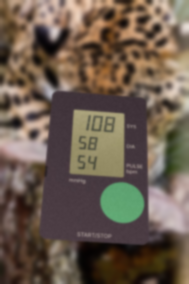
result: 54,bpm
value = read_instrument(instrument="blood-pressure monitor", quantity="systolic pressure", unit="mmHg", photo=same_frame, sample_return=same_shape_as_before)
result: 108,mmHg
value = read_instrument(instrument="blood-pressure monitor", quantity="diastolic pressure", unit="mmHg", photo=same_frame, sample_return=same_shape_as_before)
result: 58,mmHg
